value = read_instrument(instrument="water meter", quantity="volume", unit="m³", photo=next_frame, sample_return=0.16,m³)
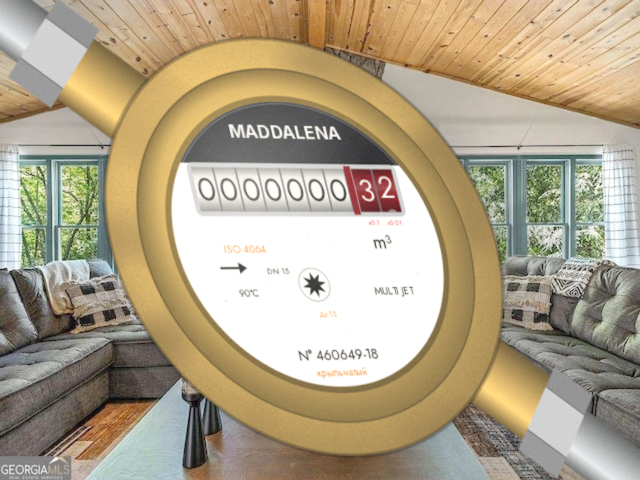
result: 0.32,m³
